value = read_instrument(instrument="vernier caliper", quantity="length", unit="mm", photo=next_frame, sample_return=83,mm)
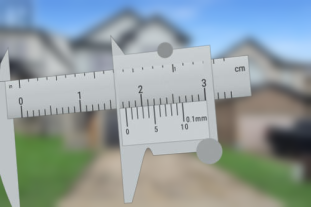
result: 17.4,mm
